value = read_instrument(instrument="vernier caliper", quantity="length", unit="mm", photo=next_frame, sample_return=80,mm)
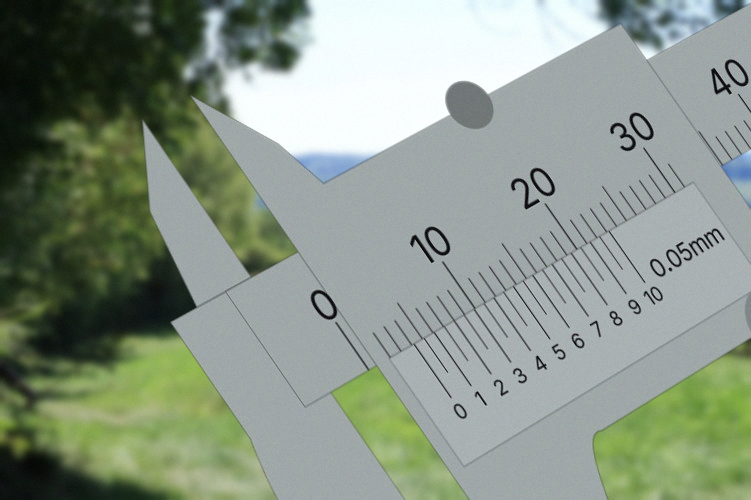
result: 4.2,mm
